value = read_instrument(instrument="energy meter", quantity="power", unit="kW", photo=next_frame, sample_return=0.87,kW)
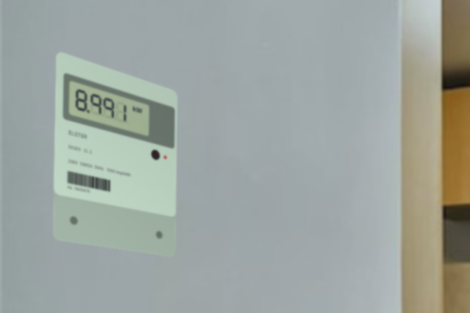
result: 8.991,kW
